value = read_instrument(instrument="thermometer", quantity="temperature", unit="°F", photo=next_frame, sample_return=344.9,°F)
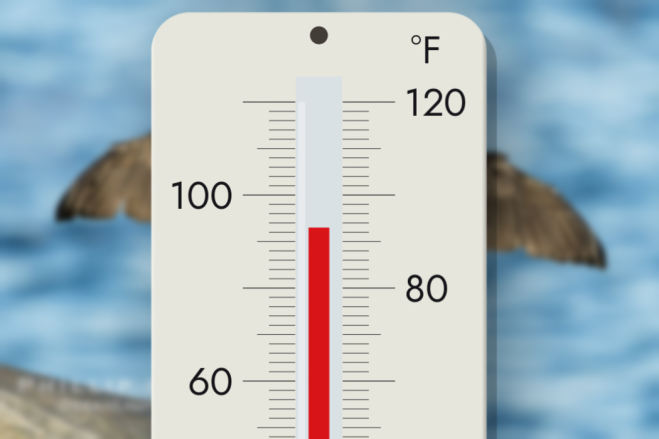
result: 93,°F
